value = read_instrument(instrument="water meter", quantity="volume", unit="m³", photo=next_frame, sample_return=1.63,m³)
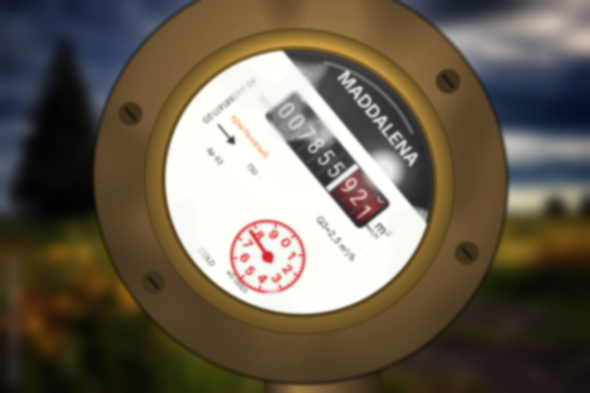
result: 7855.9207,m³
